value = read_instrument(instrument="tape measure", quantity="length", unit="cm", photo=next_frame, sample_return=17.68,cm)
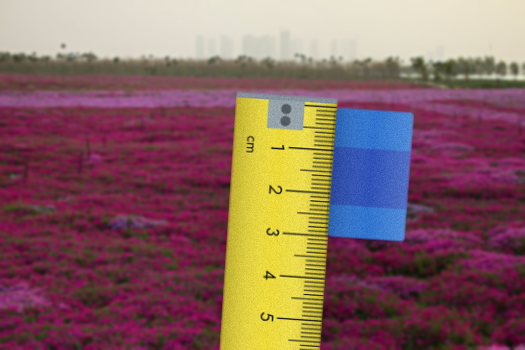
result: 3,cm
